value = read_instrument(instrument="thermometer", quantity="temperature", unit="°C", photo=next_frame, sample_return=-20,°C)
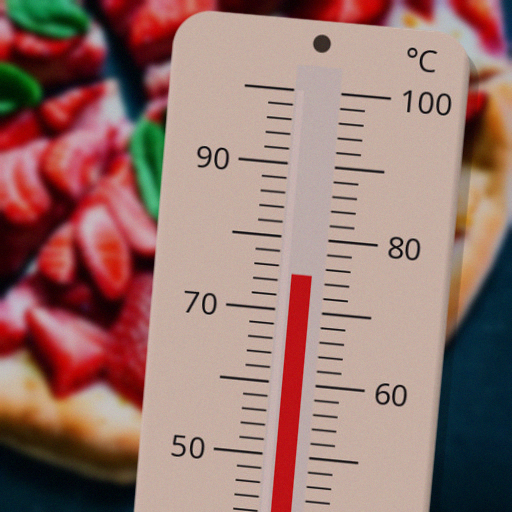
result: 75,°C
